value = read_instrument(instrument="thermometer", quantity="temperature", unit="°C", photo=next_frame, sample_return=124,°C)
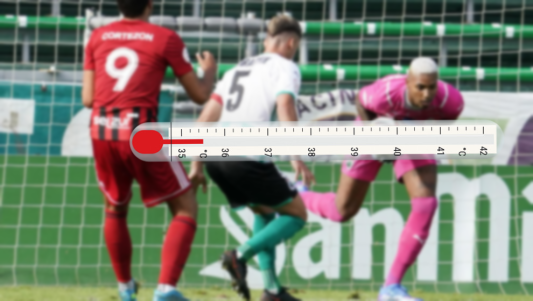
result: 35.5,°C
